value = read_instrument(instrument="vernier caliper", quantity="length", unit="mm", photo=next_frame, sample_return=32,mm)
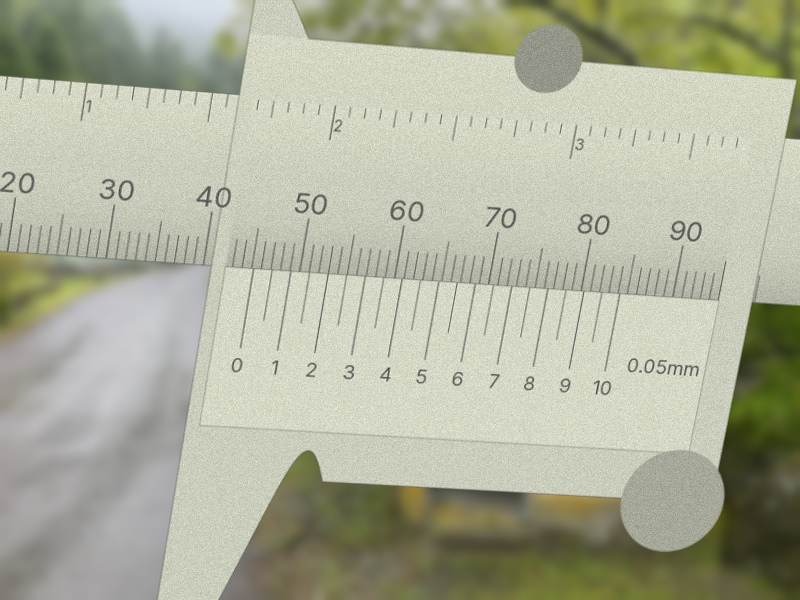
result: 45.2,mm
